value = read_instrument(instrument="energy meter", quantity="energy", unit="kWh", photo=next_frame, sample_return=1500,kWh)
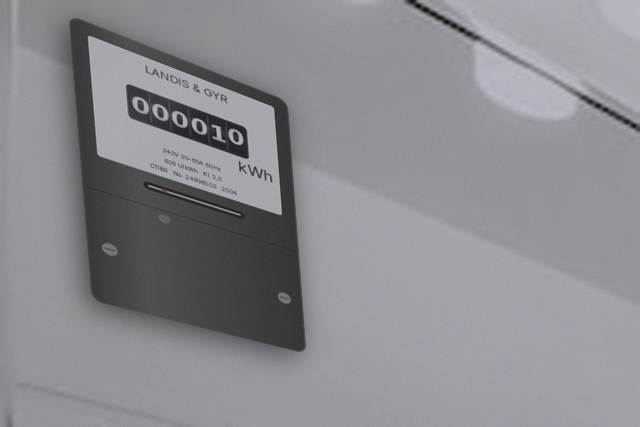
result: 10,kWh
